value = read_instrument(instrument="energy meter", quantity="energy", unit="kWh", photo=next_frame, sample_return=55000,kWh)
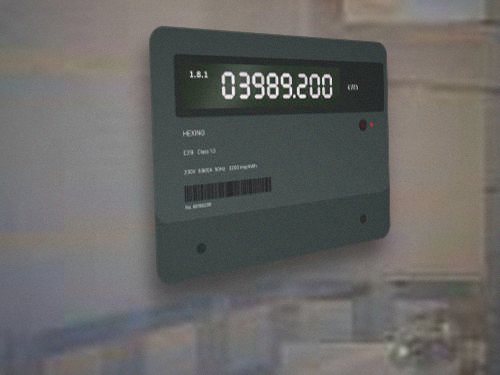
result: 3989.200,kWh
